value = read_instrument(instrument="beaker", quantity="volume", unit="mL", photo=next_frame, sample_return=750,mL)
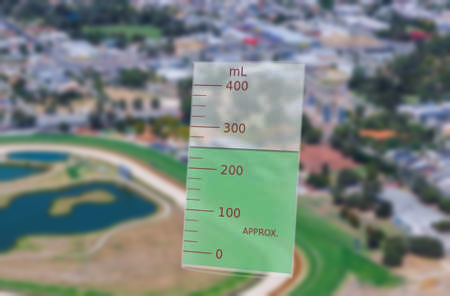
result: 250,mL
